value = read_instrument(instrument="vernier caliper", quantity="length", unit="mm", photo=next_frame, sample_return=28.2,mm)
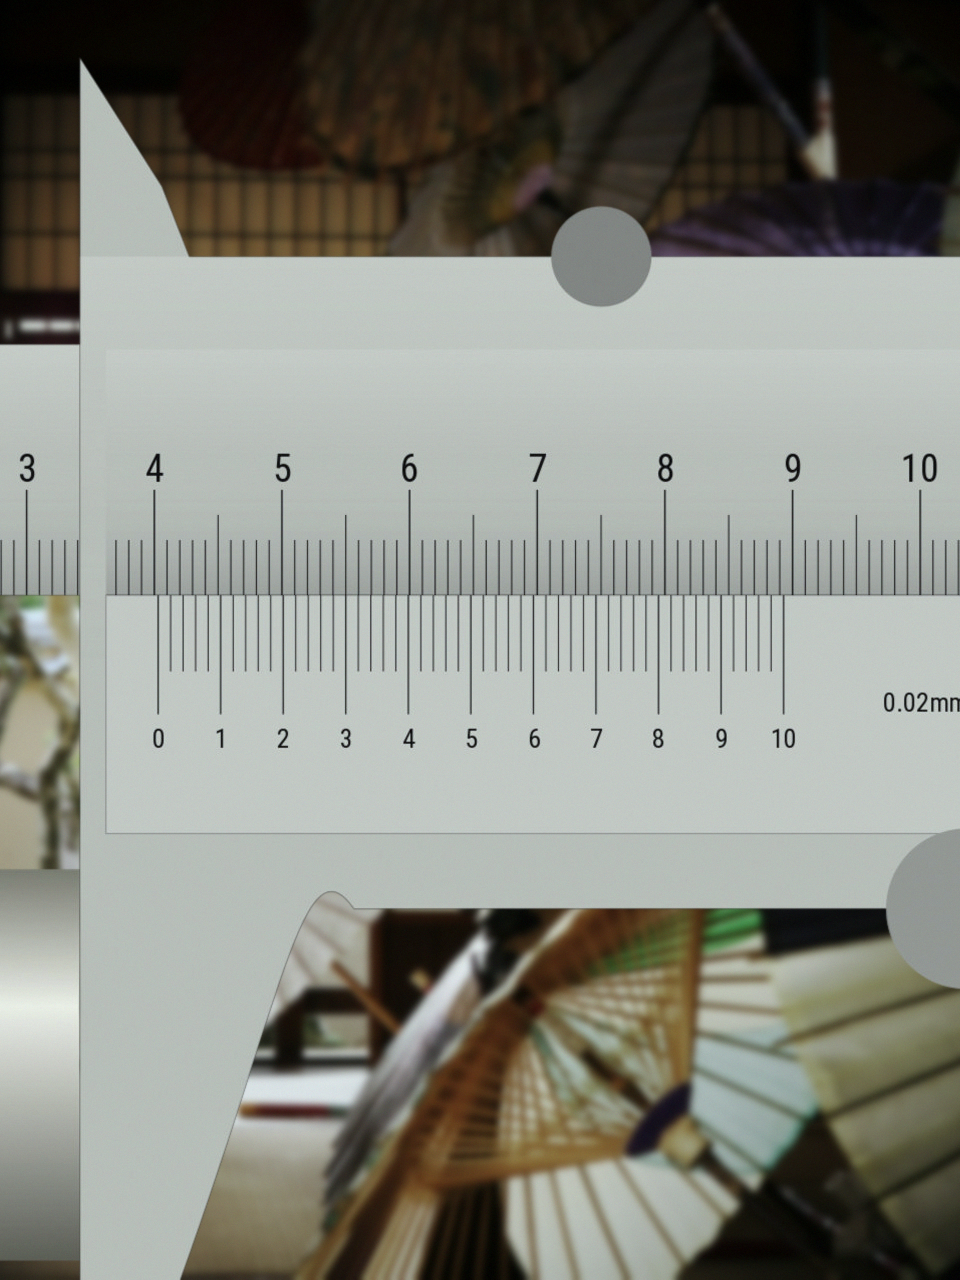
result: 40.3,mm
